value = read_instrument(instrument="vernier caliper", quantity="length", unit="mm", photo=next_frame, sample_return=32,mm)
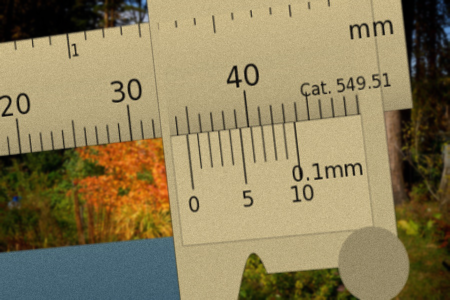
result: 34.8,mm
